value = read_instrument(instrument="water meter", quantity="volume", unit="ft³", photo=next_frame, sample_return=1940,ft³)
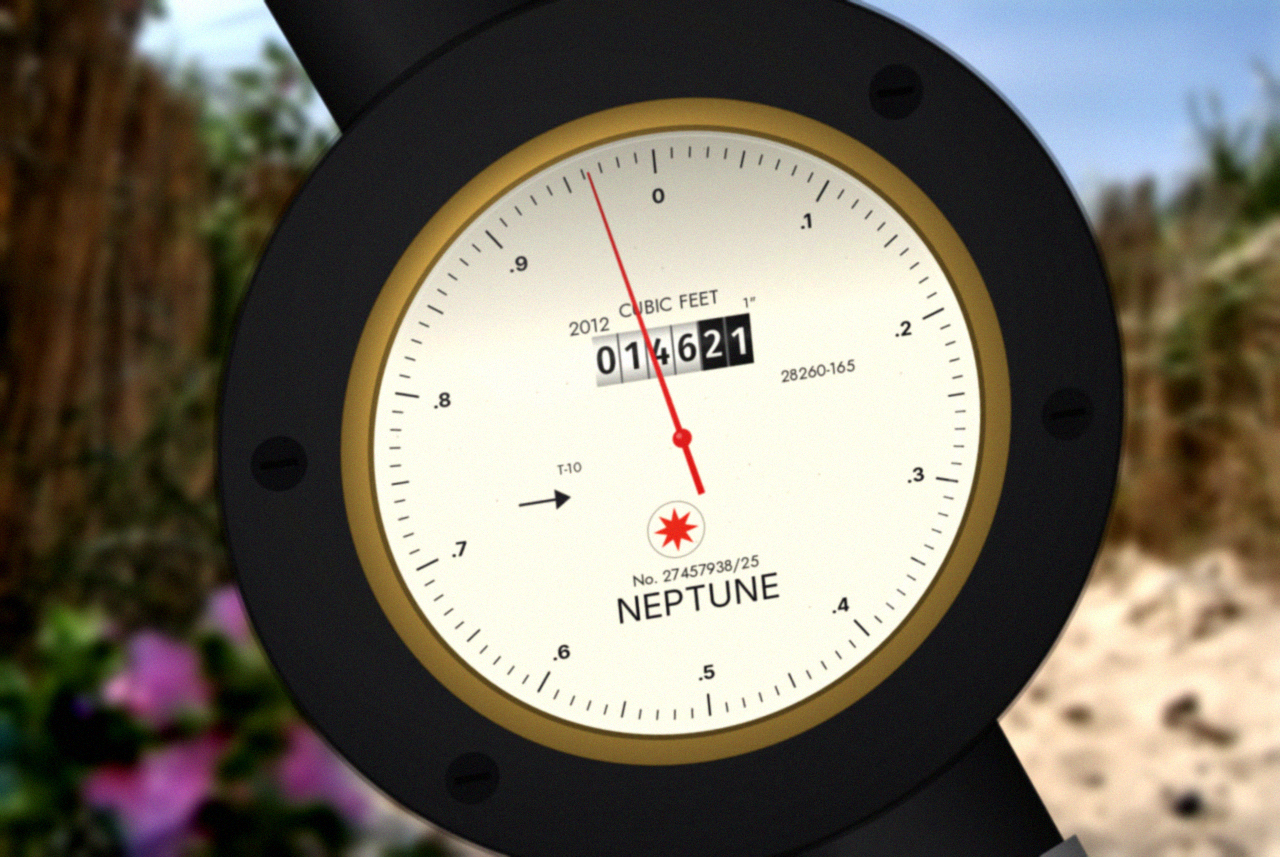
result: 14620.96,ft³
